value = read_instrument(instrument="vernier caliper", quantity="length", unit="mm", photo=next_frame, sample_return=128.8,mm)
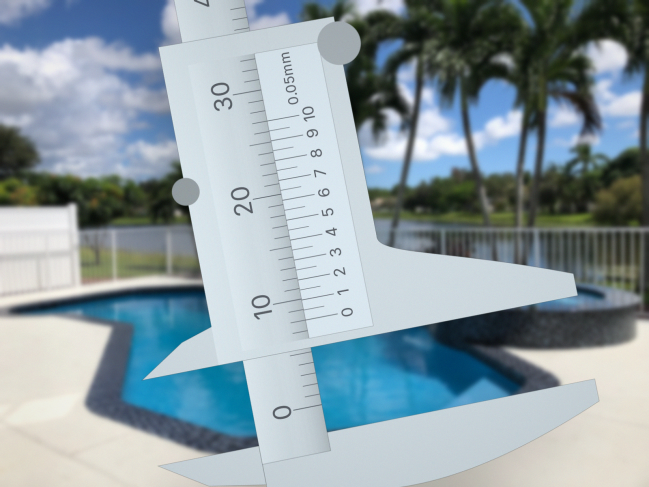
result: 8.0,mm
